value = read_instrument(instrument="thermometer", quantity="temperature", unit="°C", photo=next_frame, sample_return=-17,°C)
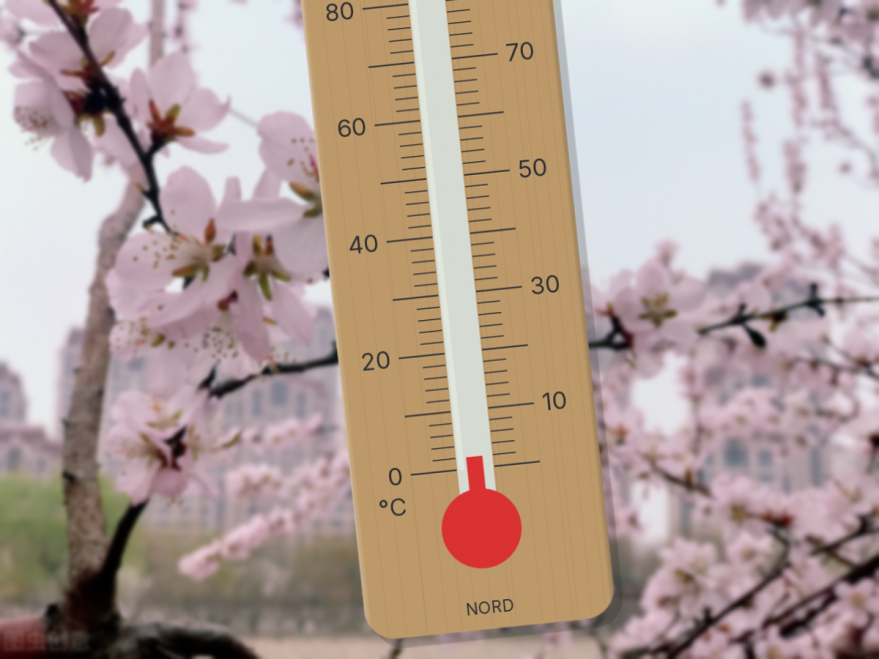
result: 2,°C
